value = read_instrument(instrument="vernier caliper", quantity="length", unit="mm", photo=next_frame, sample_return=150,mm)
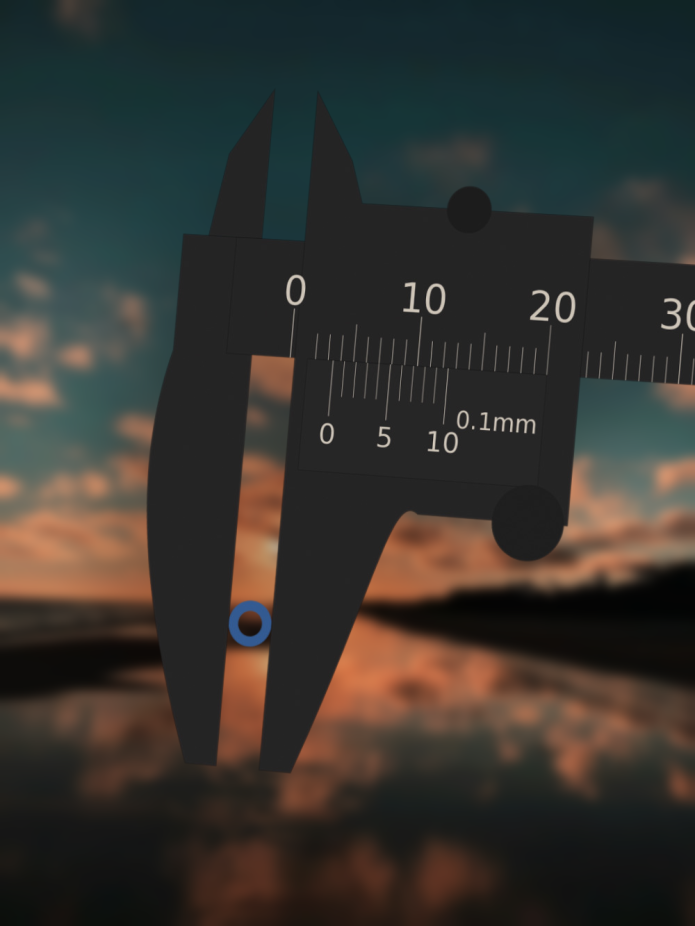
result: 3.4,mm
